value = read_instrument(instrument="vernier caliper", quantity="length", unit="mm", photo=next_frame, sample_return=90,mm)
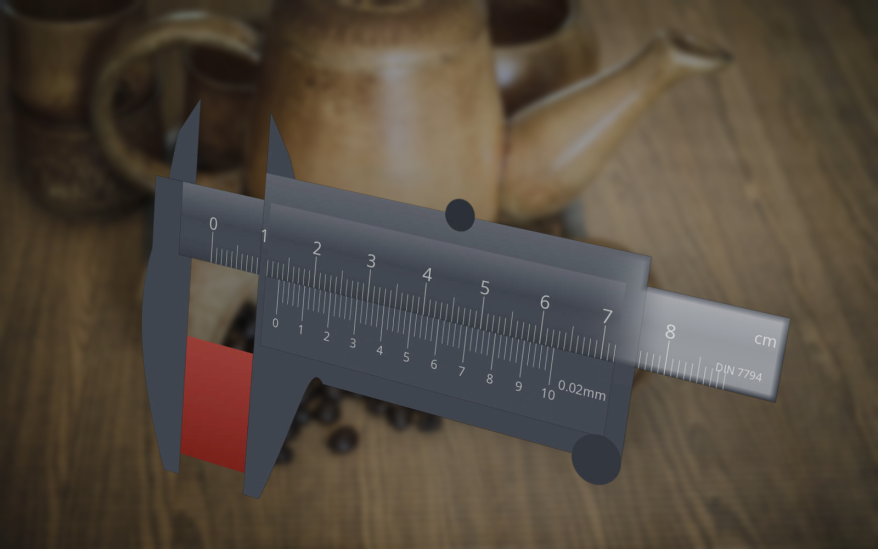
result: 13.4,mm
